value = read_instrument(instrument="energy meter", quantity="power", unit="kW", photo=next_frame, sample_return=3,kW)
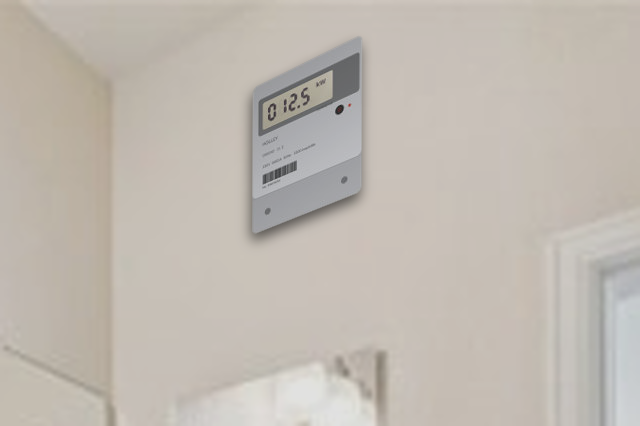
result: 12.5,kW
